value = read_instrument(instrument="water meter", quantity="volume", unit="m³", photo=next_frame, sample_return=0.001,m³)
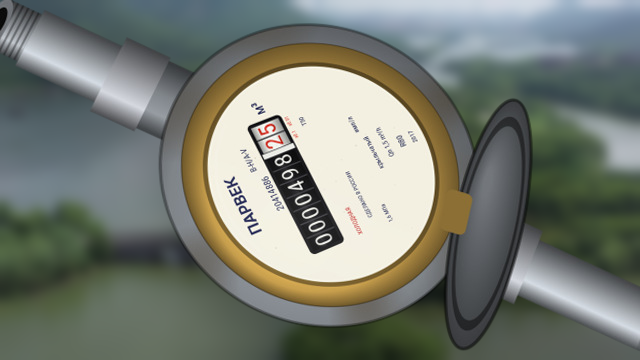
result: 498.25,m³
